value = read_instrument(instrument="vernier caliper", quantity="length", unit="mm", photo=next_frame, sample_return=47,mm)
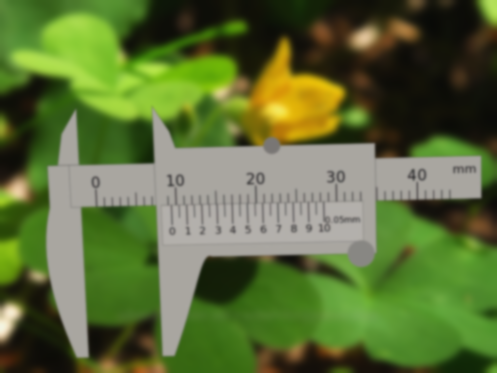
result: 9.4,mm
